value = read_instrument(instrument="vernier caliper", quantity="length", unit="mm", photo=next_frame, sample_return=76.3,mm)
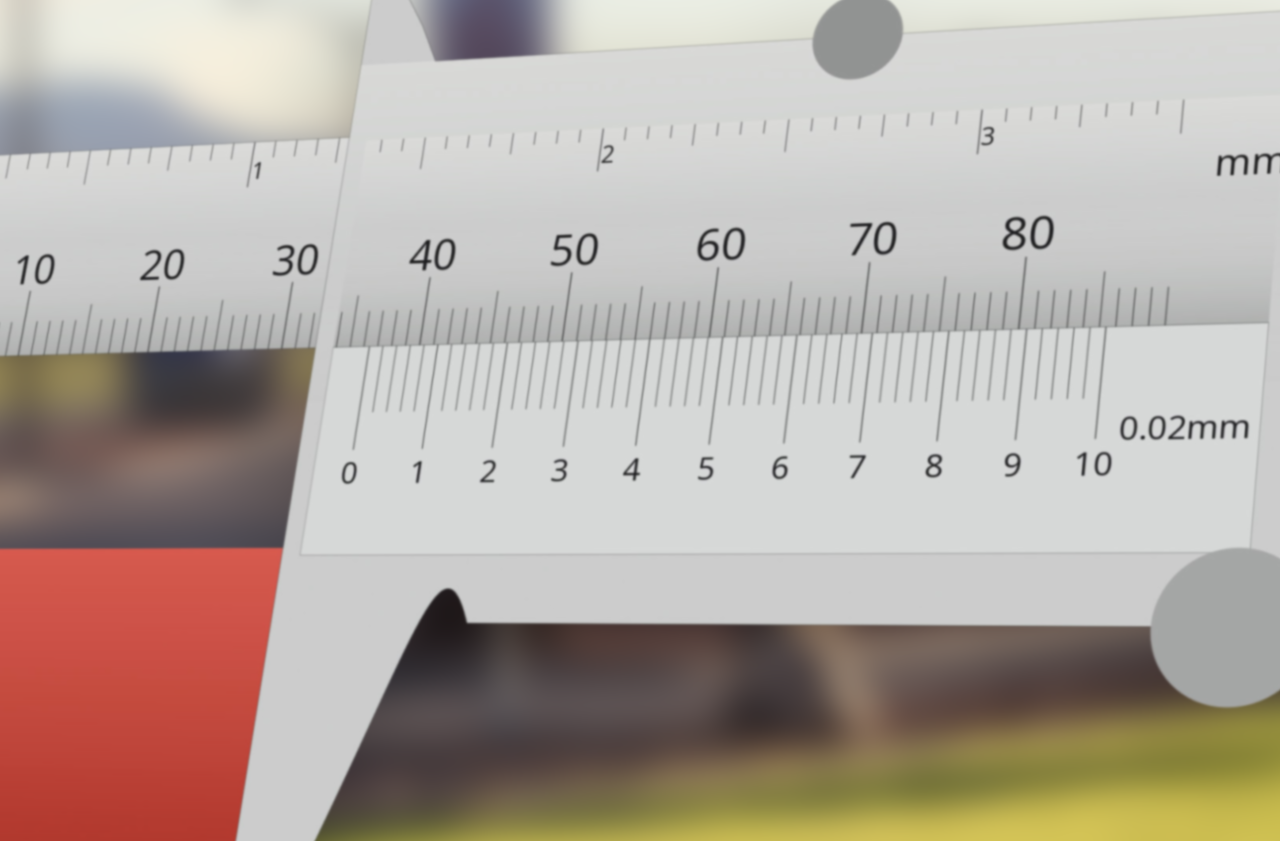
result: 36.4,mm
